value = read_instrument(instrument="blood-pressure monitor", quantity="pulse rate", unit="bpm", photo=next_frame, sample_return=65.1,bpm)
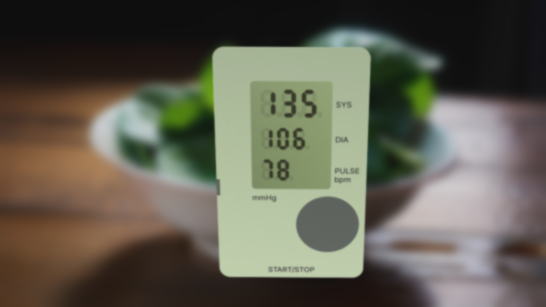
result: 78,bpm
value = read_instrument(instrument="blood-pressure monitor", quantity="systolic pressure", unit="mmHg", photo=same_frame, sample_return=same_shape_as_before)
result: 135,mmHg
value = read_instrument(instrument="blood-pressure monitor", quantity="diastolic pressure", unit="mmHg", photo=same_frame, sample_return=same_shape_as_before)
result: 106,mmHg
